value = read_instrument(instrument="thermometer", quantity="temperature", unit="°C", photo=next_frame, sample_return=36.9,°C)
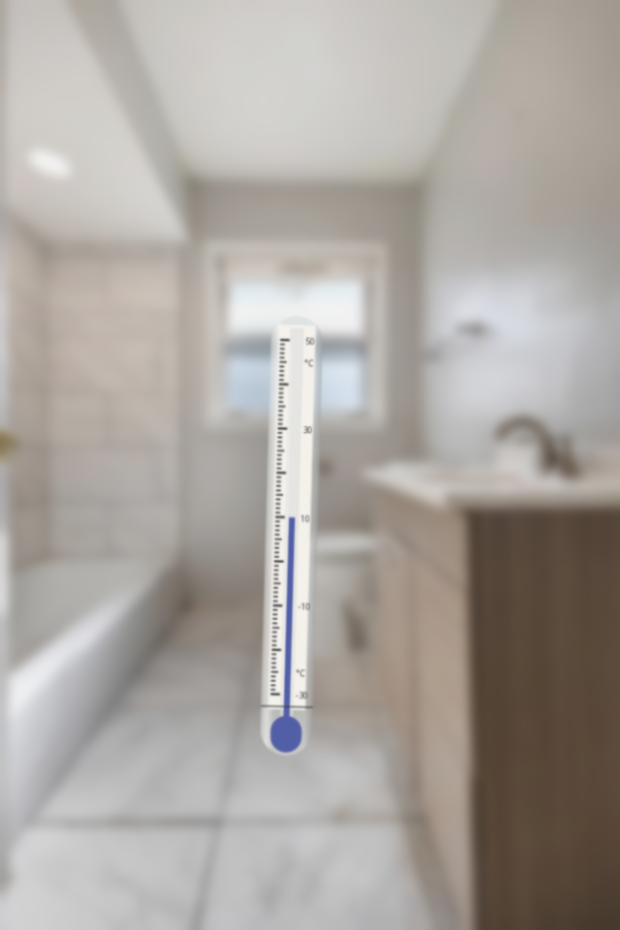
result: 10,°C
